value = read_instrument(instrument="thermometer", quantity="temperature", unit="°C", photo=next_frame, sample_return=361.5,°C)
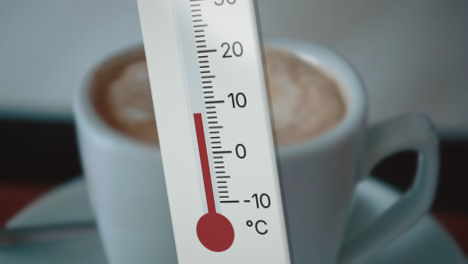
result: 8,°C
